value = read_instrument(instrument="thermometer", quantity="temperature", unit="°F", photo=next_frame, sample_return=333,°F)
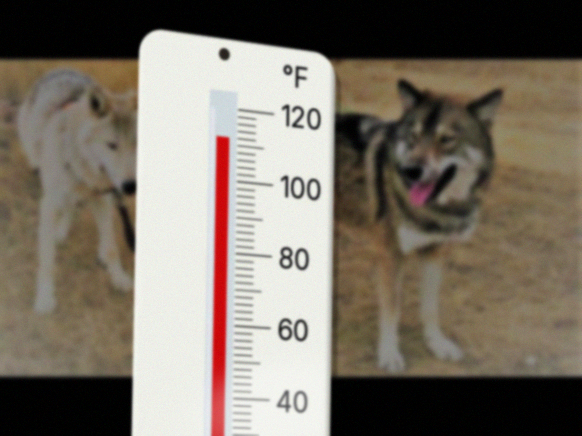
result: 112,°F
